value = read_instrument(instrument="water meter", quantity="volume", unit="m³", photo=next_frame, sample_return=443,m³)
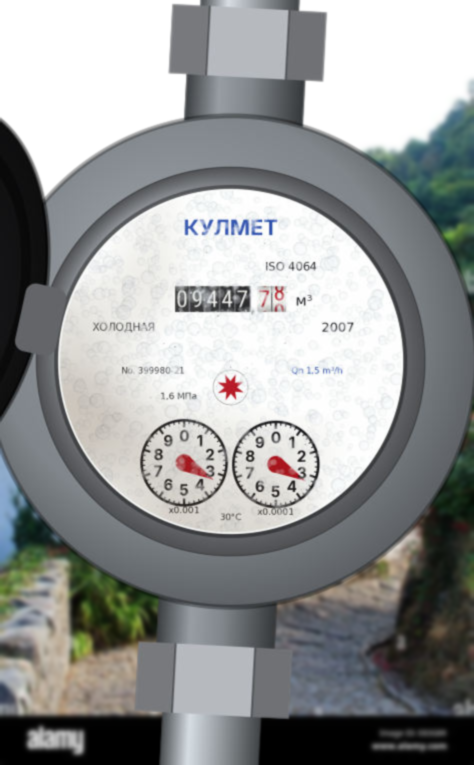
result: 9447.7833,m³
